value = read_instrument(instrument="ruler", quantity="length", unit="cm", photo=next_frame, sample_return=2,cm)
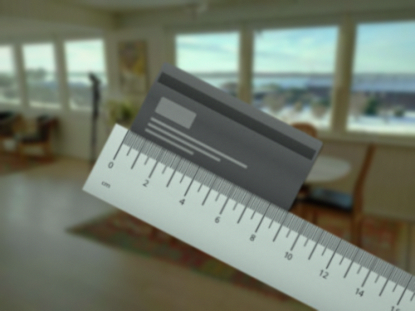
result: 9,cm
